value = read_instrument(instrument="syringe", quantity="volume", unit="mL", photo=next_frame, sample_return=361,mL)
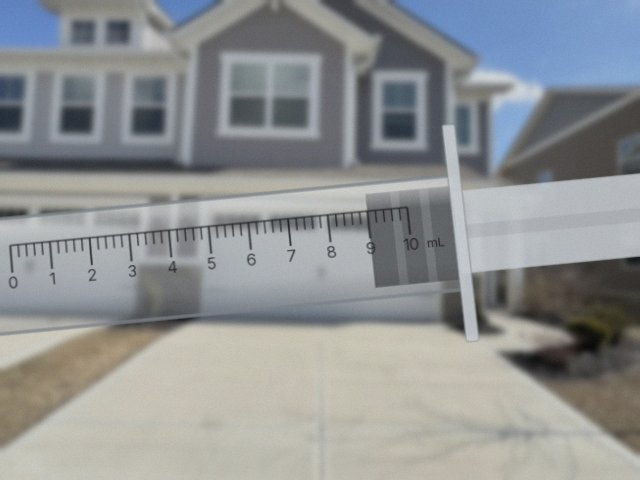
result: 9,mL
